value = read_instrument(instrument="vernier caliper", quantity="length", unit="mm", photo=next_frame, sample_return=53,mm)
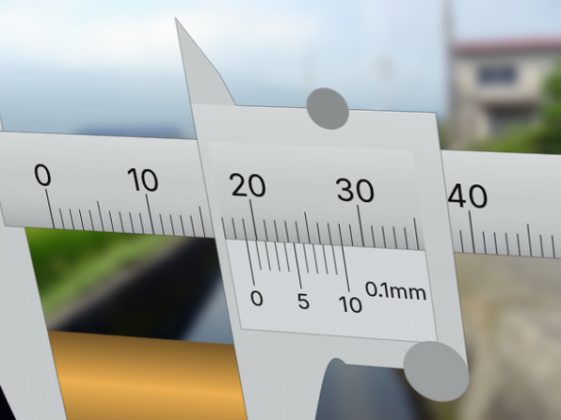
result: 19.0,mm
